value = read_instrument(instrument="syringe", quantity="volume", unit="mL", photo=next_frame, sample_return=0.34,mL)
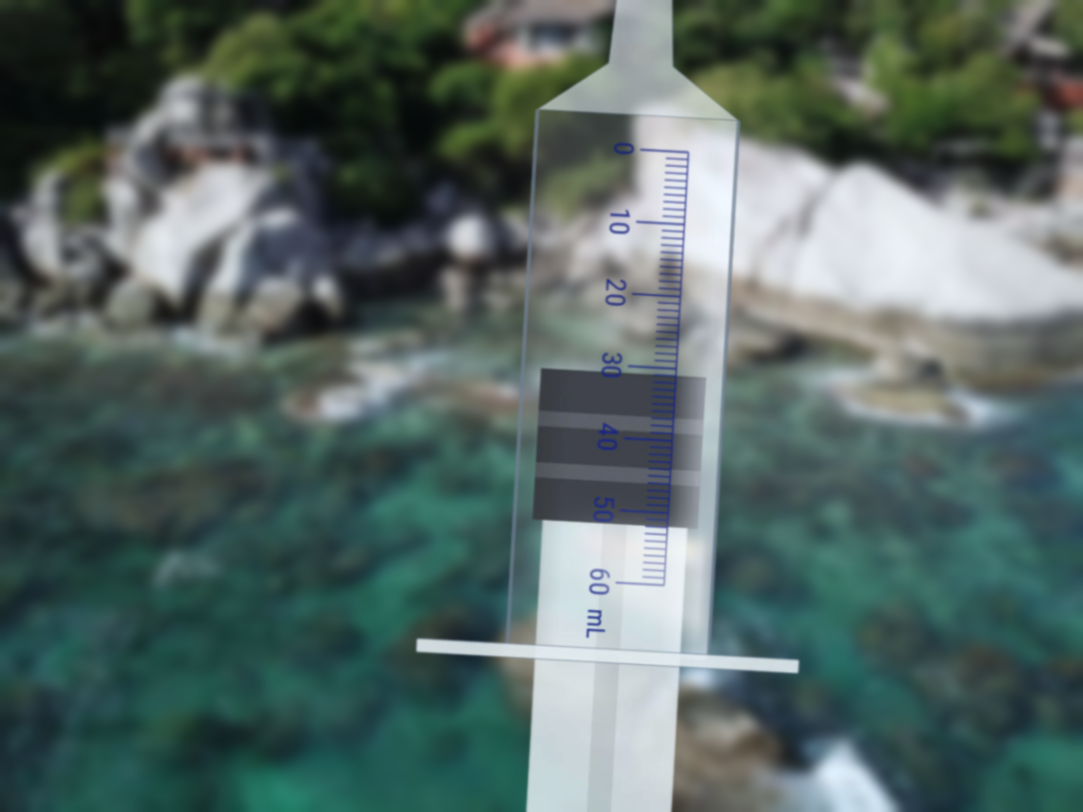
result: 31,mL
